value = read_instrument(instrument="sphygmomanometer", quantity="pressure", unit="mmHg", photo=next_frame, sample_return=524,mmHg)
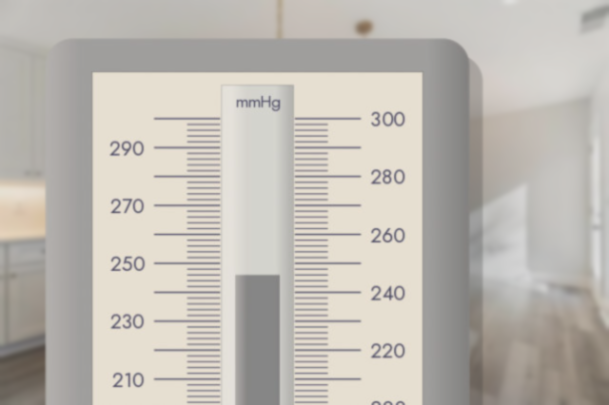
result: 246,mmHg
